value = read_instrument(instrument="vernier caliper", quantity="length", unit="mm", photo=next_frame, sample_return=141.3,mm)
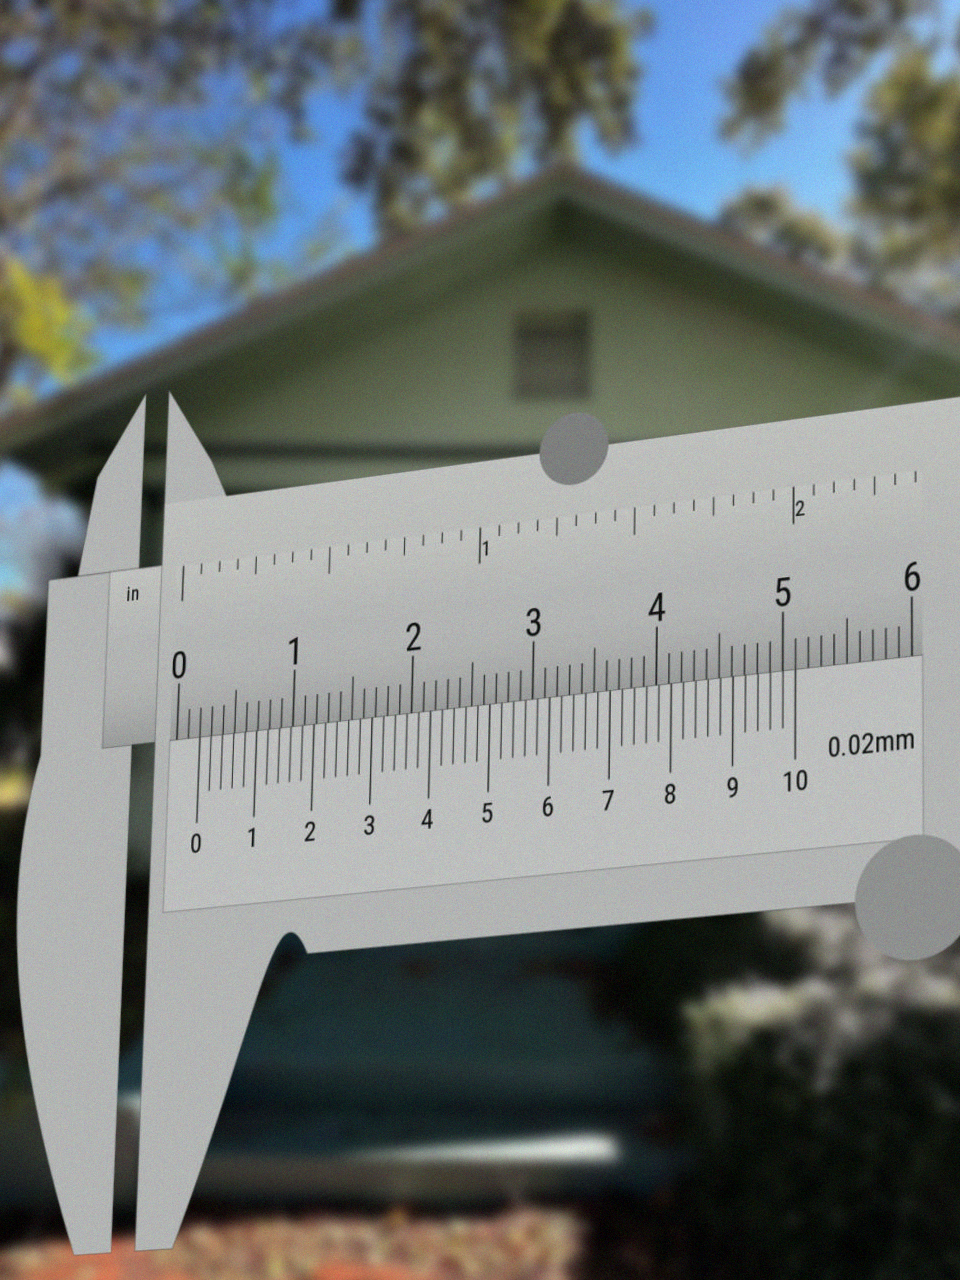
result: 2.0,mm
